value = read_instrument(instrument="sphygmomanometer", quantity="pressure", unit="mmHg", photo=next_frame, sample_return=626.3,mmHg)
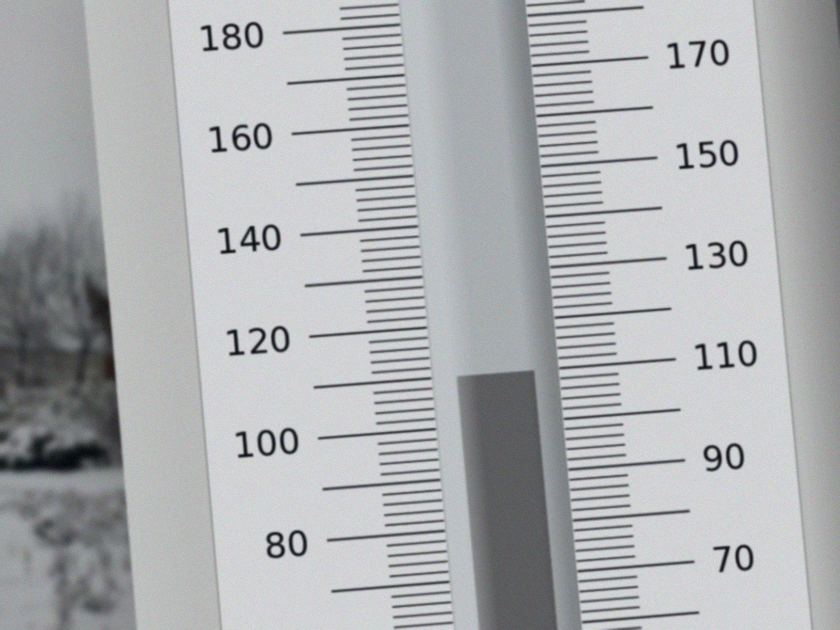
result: 110,mmHg
